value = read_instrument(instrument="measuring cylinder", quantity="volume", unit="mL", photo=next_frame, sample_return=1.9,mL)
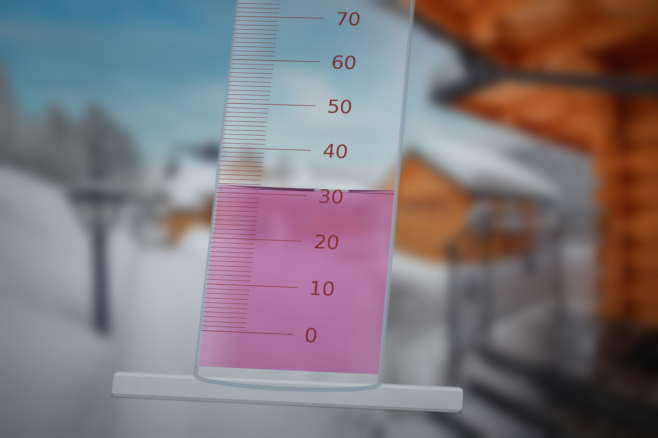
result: 31,mL
